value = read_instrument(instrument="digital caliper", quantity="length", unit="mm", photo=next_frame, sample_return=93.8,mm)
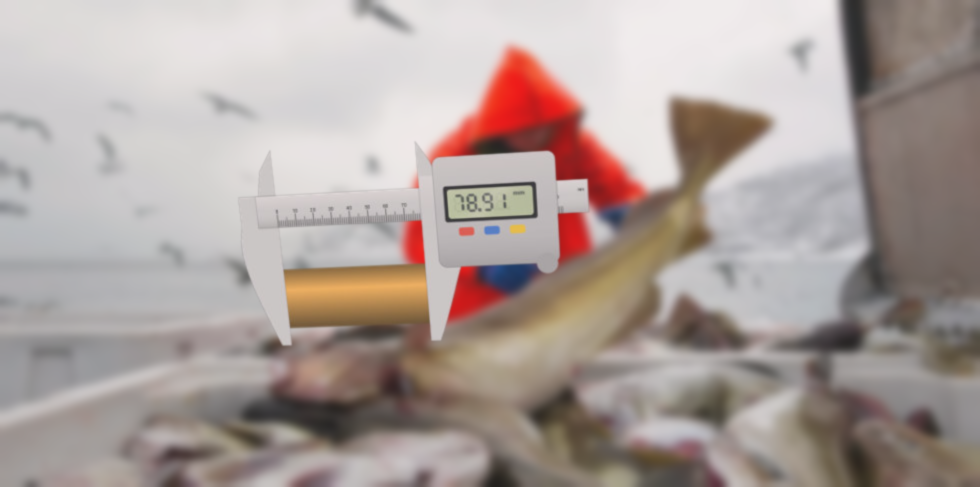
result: 78.91,mm
